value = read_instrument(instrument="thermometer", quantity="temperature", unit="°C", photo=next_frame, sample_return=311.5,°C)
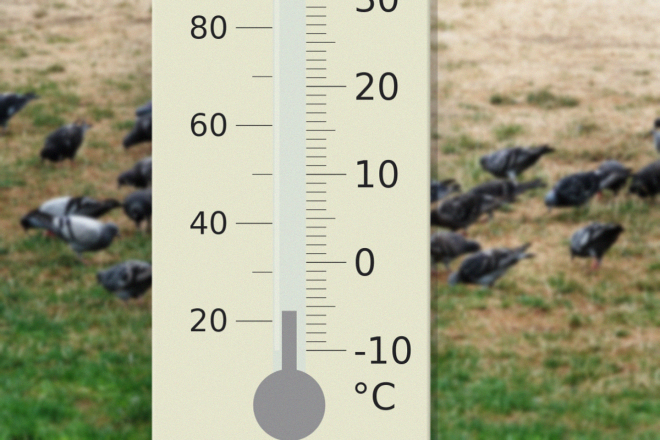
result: -5.5,°C
